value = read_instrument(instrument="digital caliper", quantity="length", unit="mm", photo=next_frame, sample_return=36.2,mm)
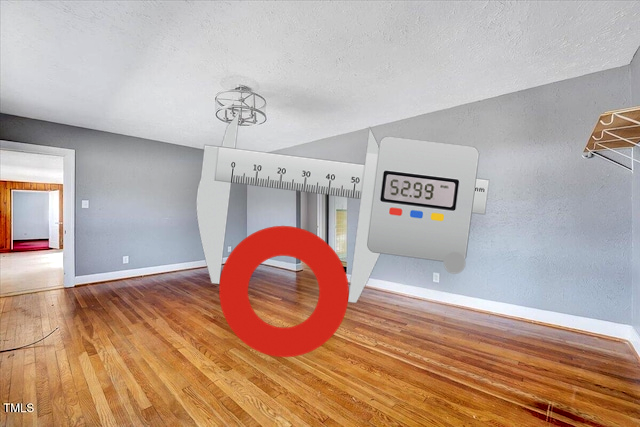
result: 52.99,mm
